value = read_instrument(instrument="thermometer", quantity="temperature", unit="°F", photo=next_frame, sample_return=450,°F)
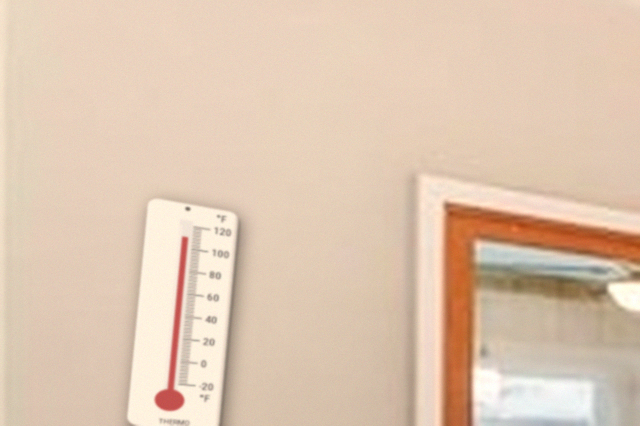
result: 110,°F
